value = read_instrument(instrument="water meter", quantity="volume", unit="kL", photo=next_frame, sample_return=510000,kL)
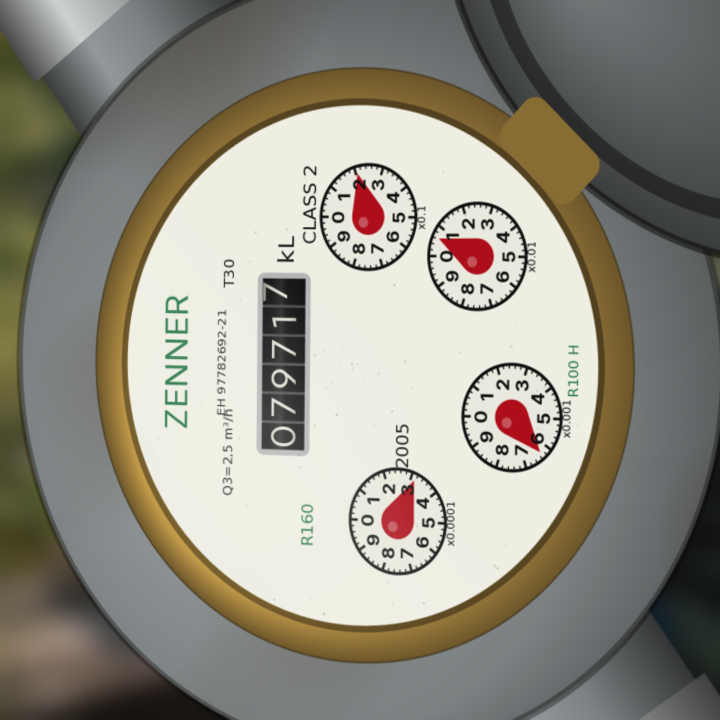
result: 79717.2063,kL
